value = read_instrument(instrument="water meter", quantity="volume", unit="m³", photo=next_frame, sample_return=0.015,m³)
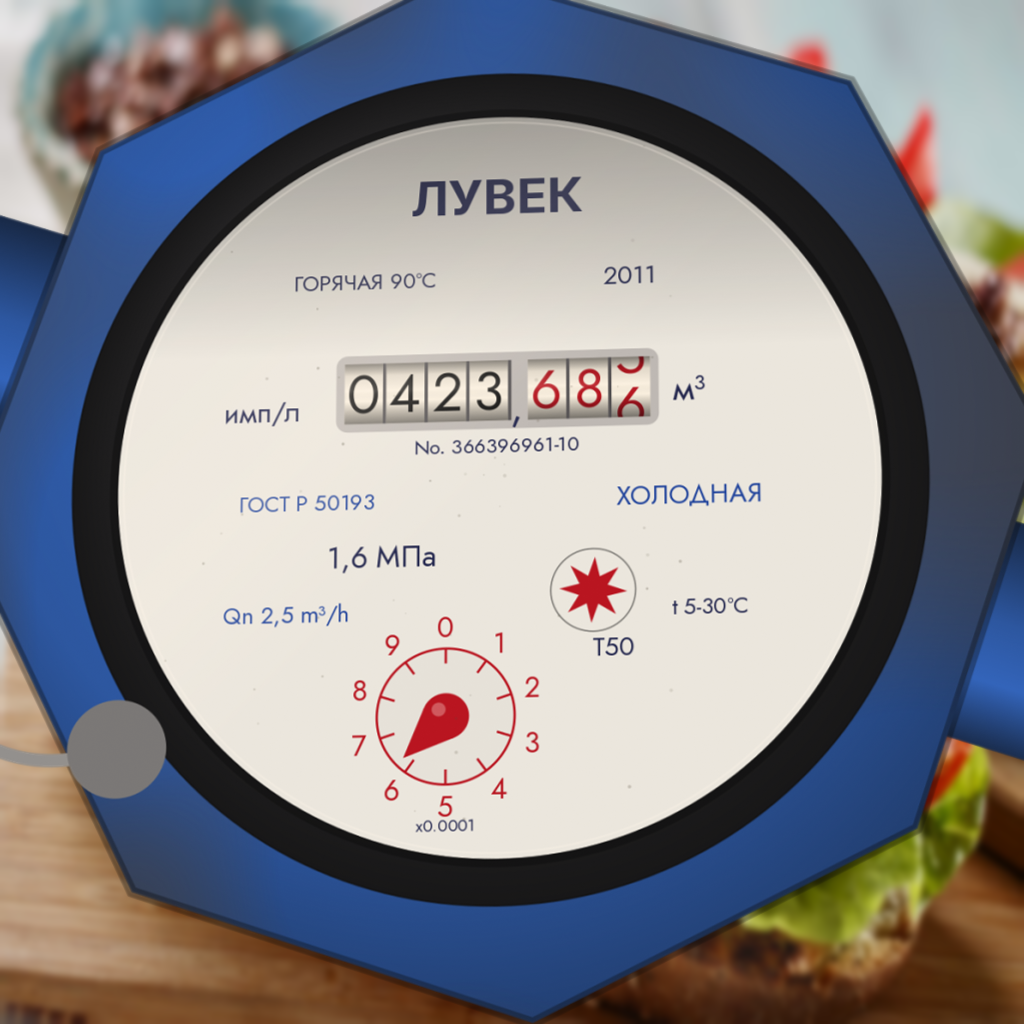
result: 423.6856,m³
